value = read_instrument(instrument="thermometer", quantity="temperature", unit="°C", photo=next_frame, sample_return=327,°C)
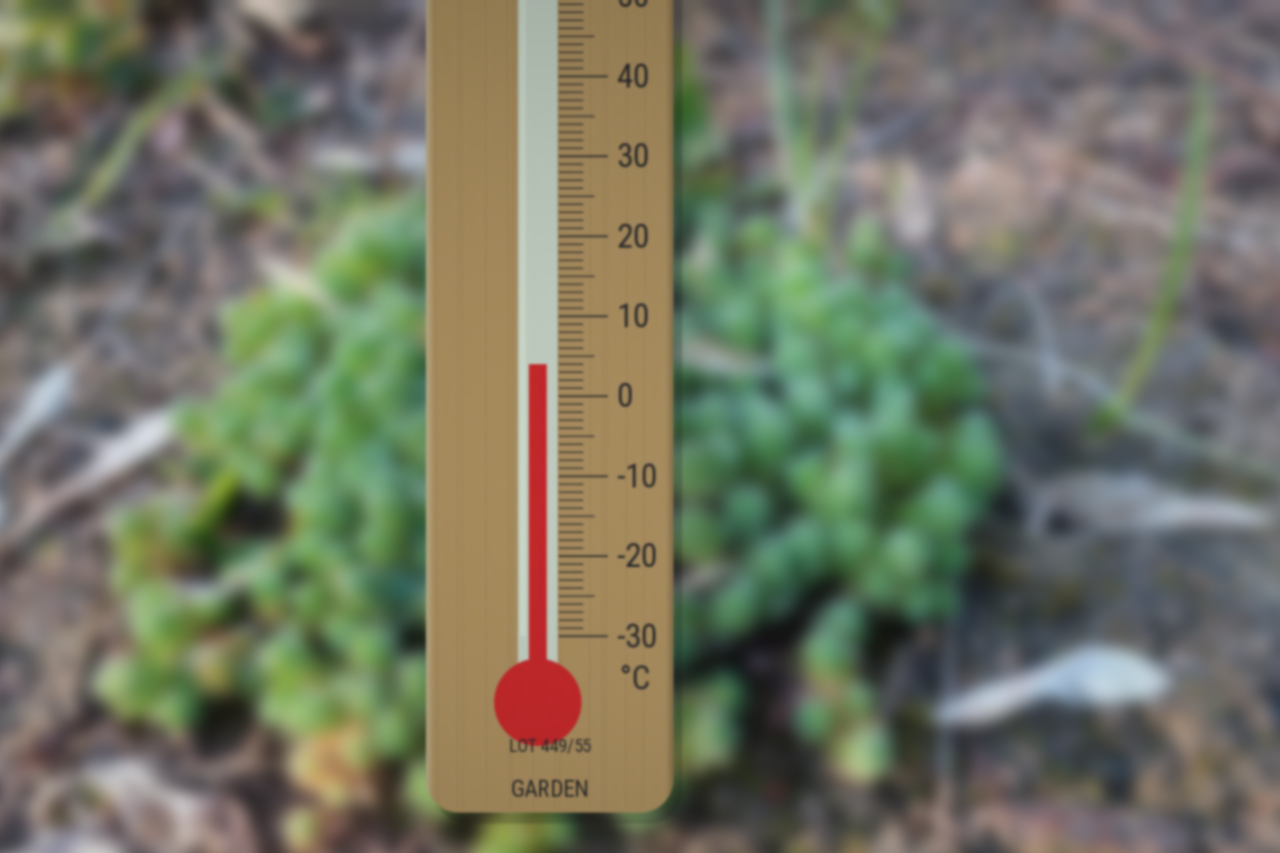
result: 4,°C
